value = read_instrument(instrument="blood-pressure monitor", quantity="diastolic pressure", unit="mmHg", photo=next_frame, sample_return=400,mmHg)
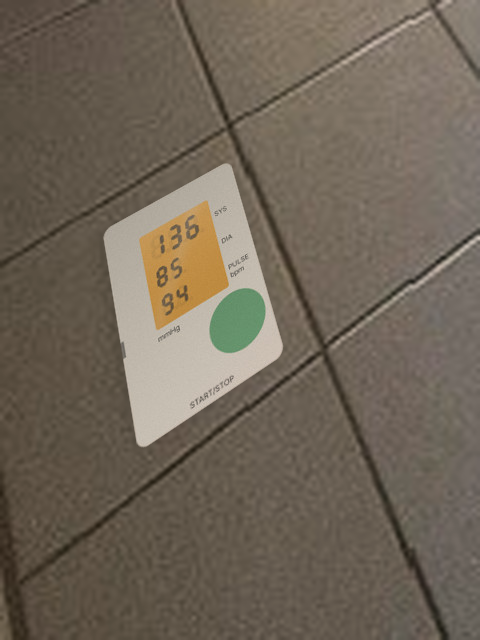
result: 85,mmHg
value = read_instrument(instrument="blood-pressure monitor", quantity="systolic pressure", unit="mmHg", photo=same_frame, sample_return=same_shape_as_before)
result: 136,mmHg
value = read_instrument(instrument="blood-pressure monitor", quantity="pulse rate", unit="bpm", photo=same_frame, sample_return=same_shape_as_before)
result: 94,bpm
